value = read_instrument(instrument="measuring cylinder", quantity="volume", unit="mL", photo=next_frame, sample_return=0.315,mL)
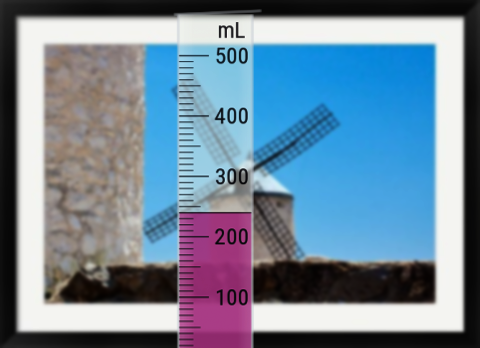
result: 240,mL
